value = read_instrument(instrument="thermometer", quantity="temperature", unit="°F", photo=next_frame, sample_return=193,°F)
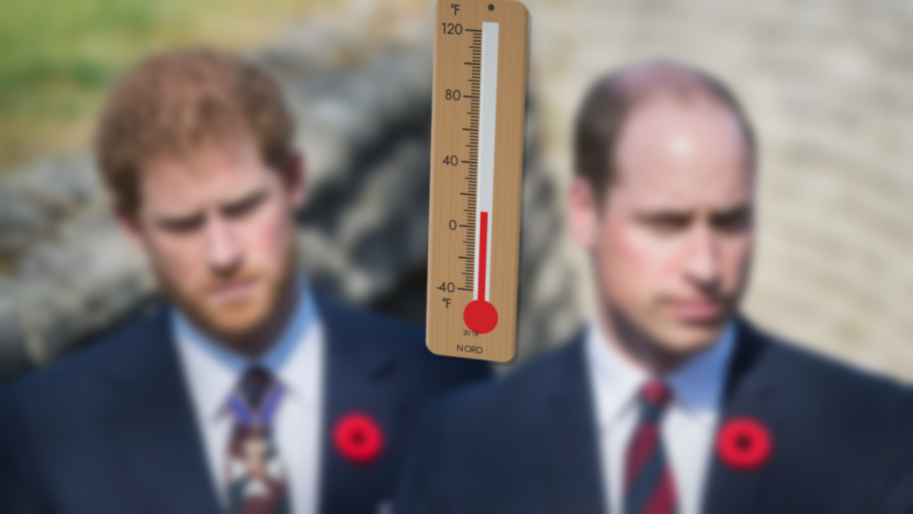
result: 10,°F
